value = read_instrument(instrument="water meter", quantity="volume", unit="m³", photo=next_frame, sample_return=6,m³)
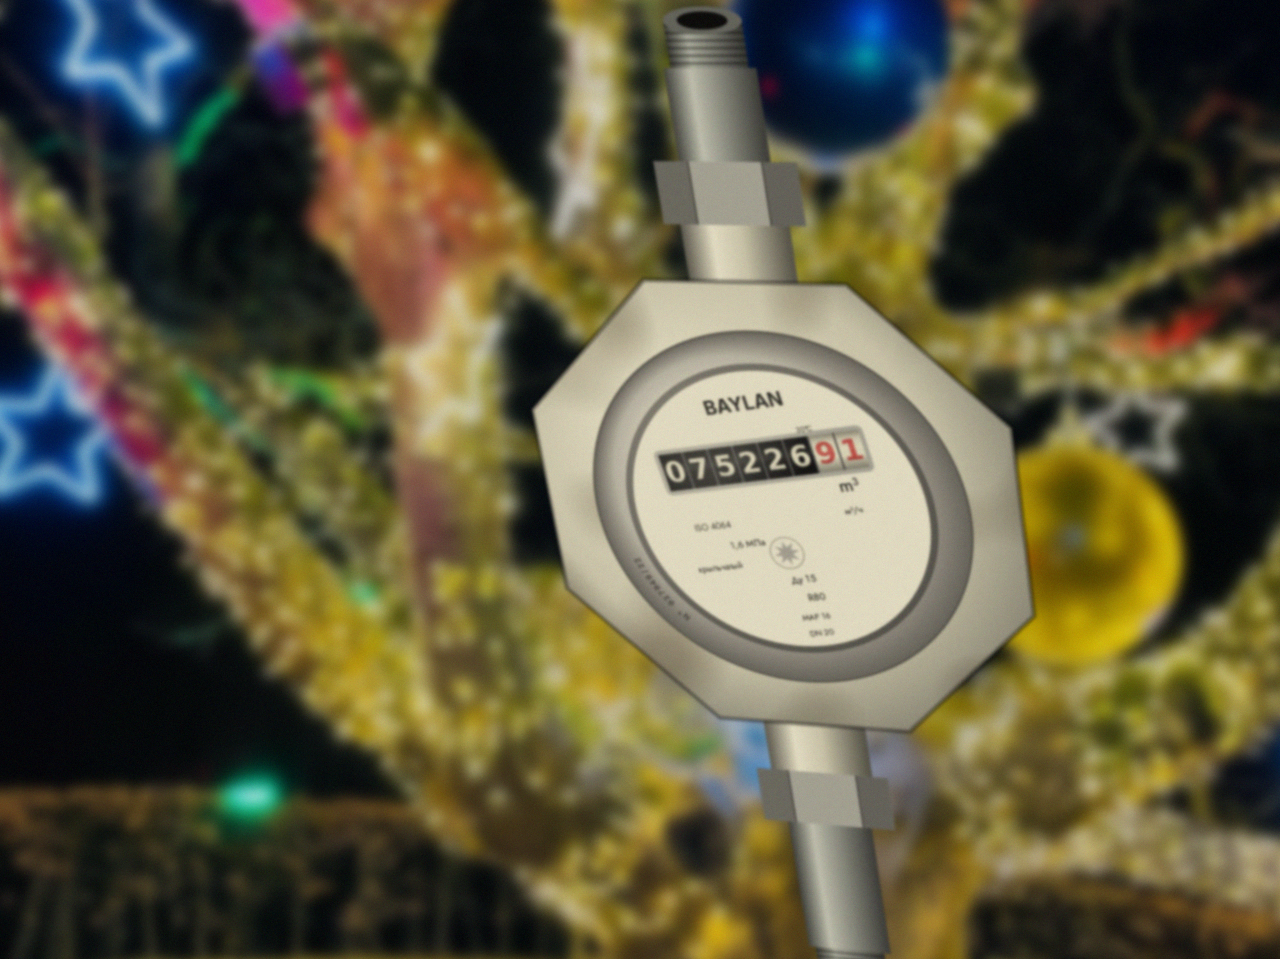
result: 75226.91,m³
